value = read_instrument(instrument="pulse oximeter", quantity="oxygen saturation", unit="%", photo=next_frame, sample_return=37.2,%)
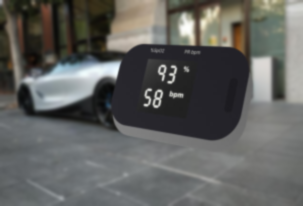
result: 93,%
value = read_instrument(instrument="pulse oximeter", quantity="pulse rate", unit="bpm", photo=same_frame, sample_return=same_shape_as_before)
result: 58,bpm
